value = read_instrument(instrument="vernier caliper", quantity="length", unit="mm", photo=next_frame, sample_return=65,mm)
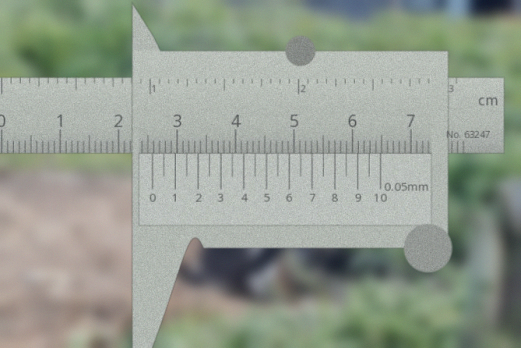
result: 25.8,mm
